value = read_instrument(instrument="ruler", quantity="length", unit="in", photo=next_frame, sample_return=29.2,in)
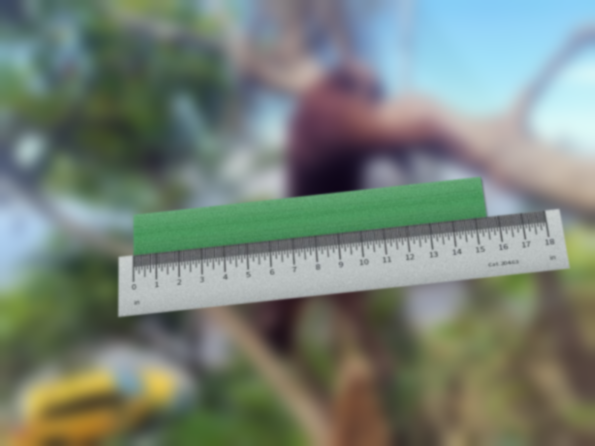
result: 15.5,in
